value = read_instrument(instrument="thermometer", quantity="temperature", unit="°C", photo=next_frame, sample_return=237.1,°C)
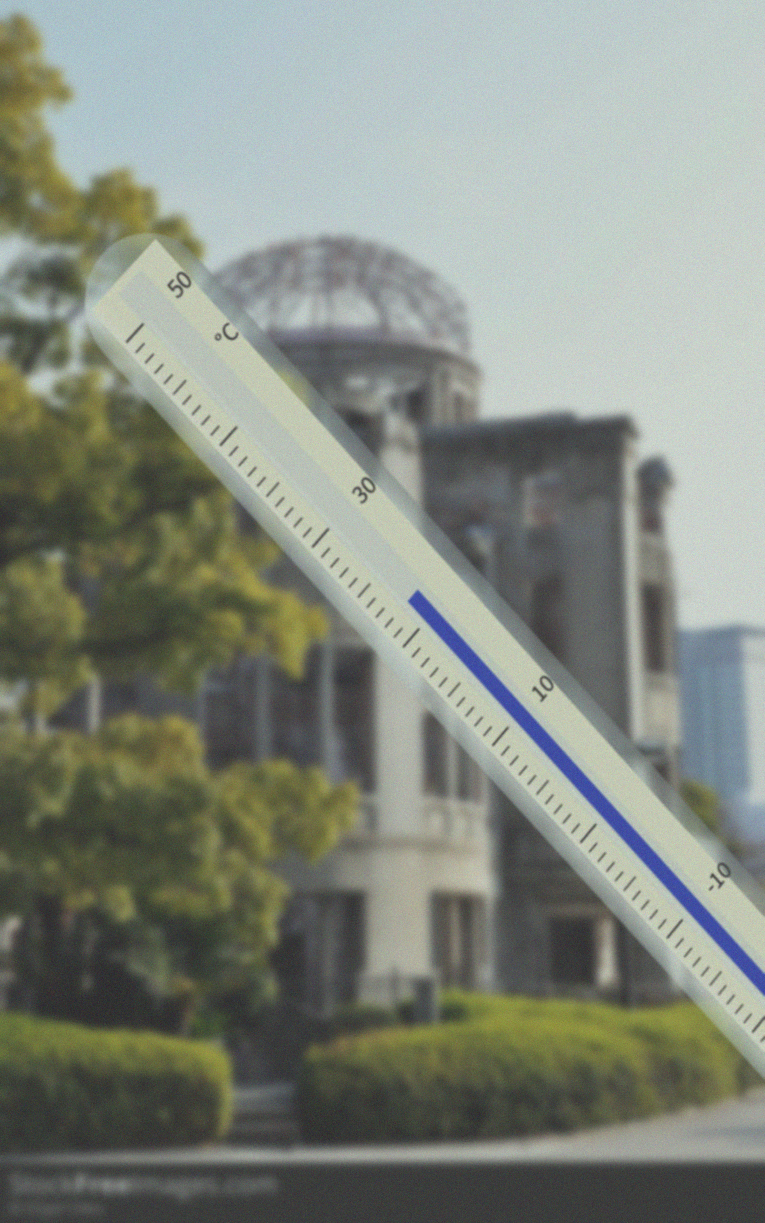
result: 22,°C
